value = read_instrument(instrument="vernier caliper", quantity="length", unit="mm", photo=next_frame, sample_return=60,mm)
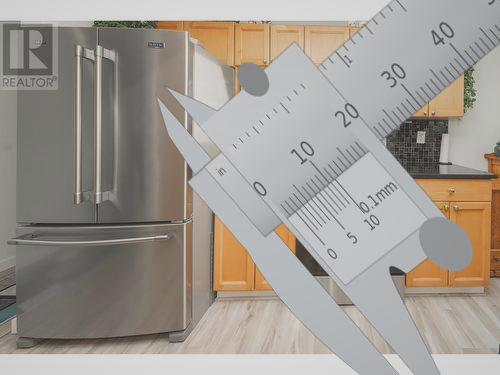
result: 2.2,mm
